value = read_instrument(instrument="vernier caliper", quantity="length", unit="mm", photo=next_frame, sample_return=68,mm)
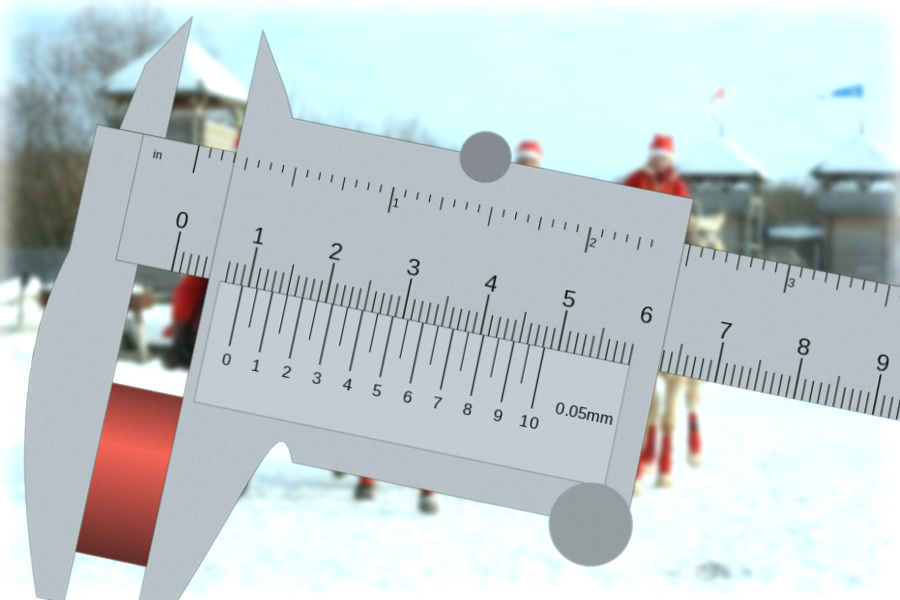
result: 9.2,mm
